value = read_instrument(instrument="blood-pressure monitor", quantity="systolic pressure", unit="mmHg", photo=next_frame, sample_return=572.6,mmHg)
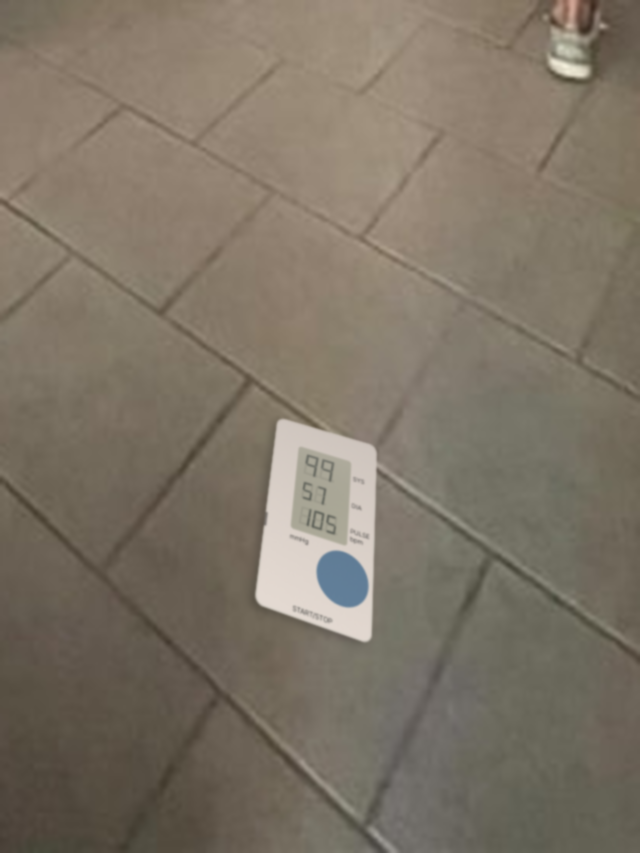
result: 99,mmHg
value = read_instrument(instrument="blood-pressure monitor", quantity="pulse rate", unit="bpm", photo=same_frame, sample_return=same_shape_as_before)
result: 105,bpm
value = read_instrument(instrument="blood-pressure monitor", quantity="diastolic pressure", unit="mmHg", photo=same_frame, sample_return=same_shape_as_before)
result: 57,mmHg
